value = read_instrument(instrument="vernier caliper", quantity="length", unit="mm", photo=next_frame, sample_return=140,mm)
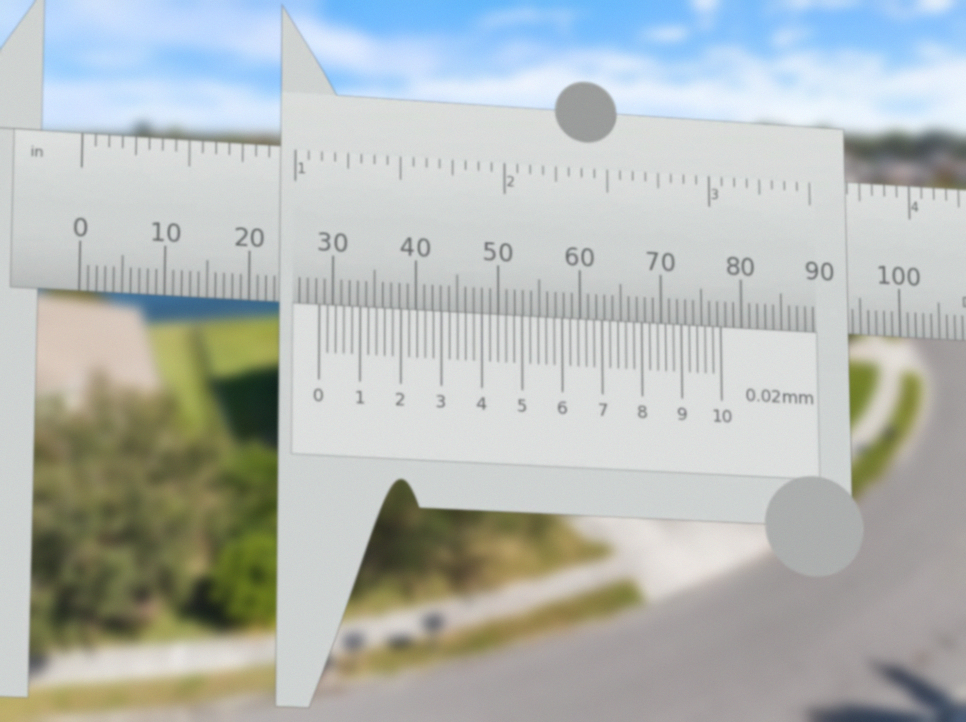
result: 28.4,mm
